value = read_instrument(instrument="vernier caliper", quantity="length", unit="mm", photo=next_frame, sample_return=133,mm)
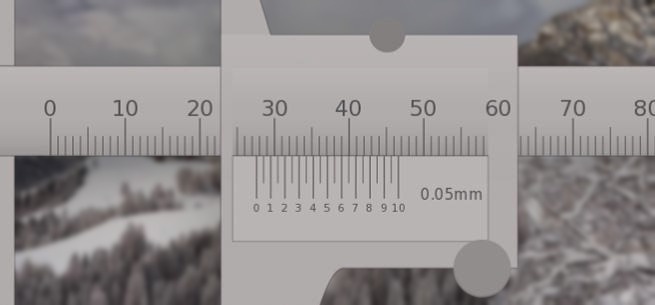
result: 27.6,mm
